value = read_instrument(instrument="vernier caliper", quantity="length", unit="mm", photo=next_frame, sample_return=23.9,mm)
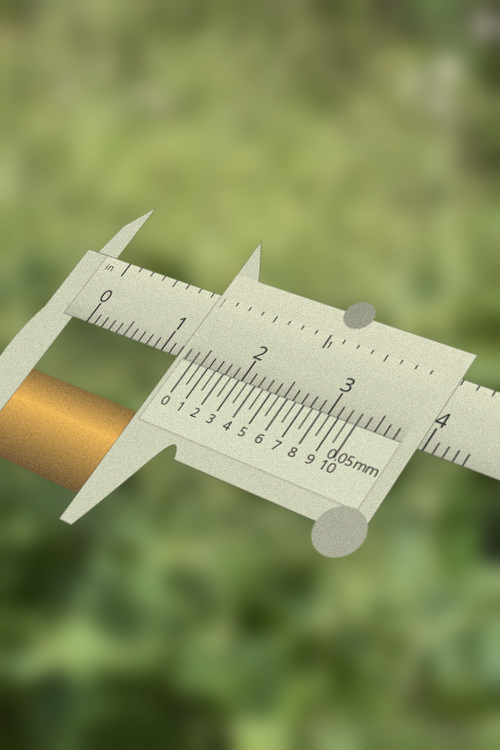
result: 14.0,mm
